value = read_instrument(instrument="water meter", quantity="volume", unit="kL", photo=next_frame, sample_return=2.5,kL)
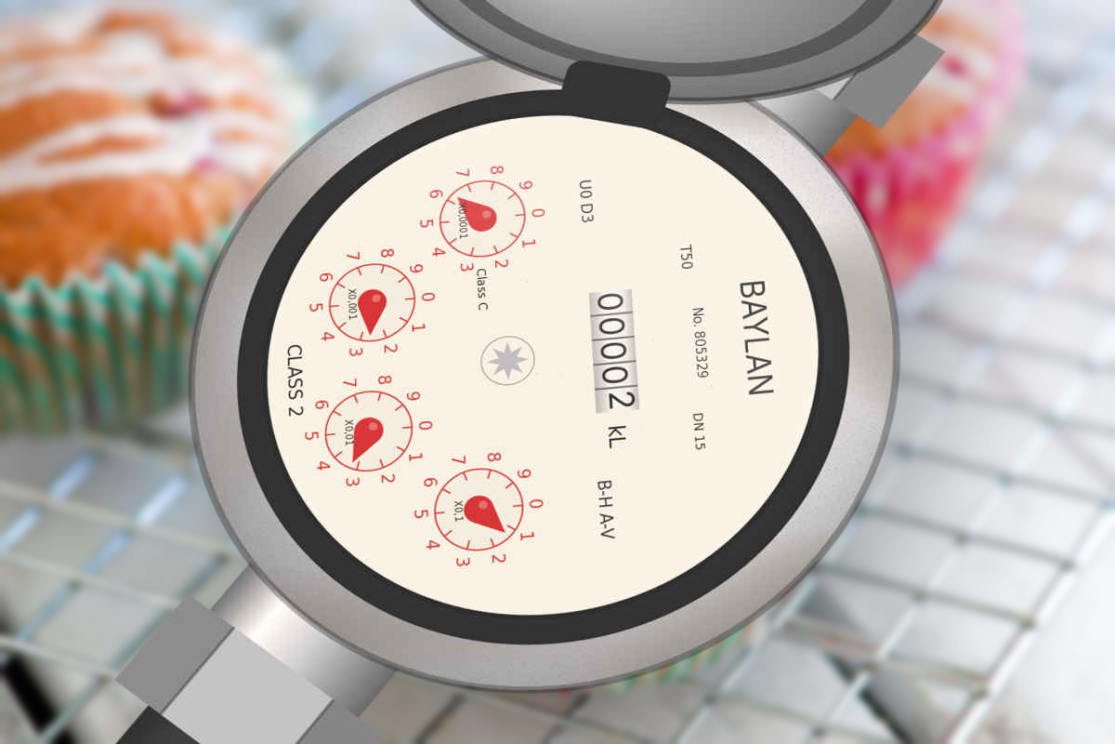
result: 2.1326,kL
